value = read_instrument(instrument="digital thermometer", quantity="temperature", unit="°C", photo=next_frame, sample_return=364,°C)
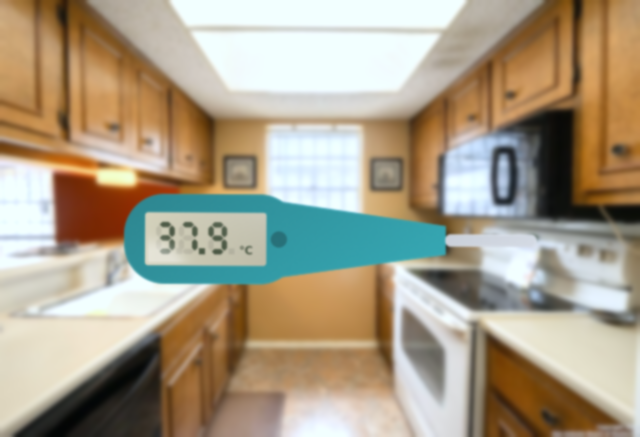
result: 37.9,°C
